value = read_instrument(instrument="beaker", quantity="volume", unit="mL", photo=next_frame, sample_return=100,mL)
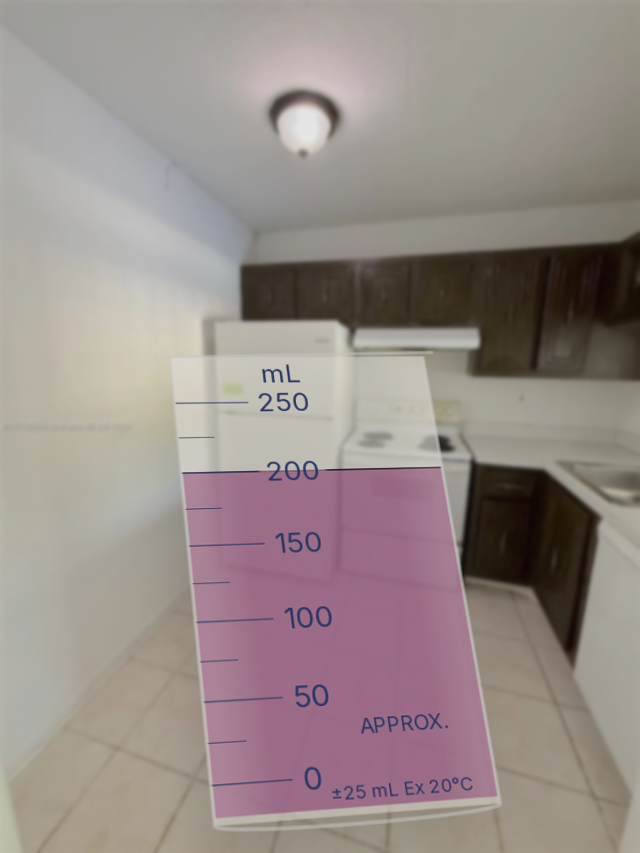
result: 200,mL
